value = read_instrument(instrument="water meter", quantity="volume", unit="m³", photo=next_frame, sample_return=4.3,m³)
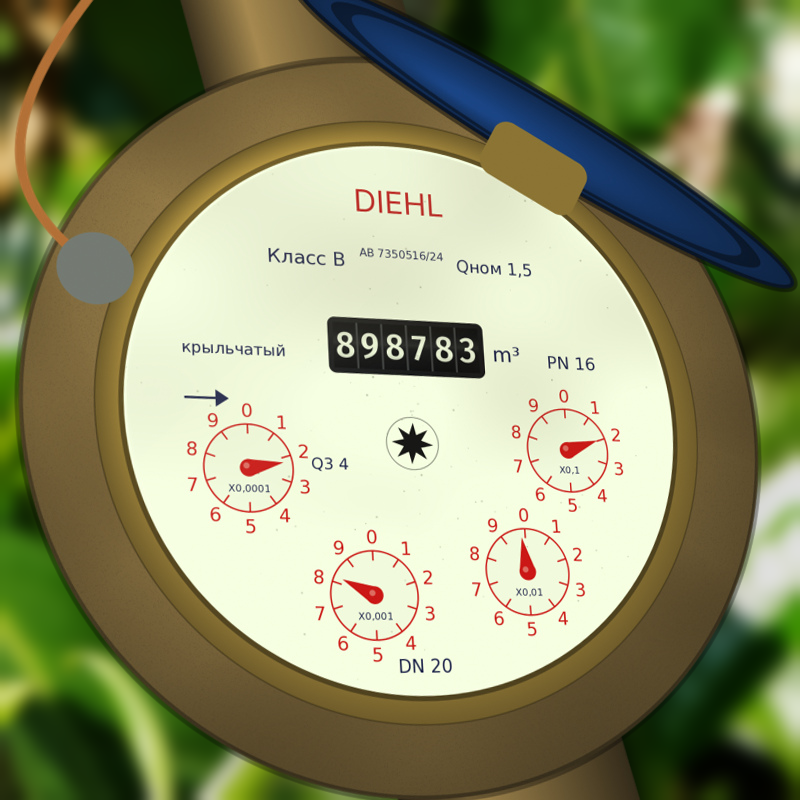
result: 898783.1982,m³
